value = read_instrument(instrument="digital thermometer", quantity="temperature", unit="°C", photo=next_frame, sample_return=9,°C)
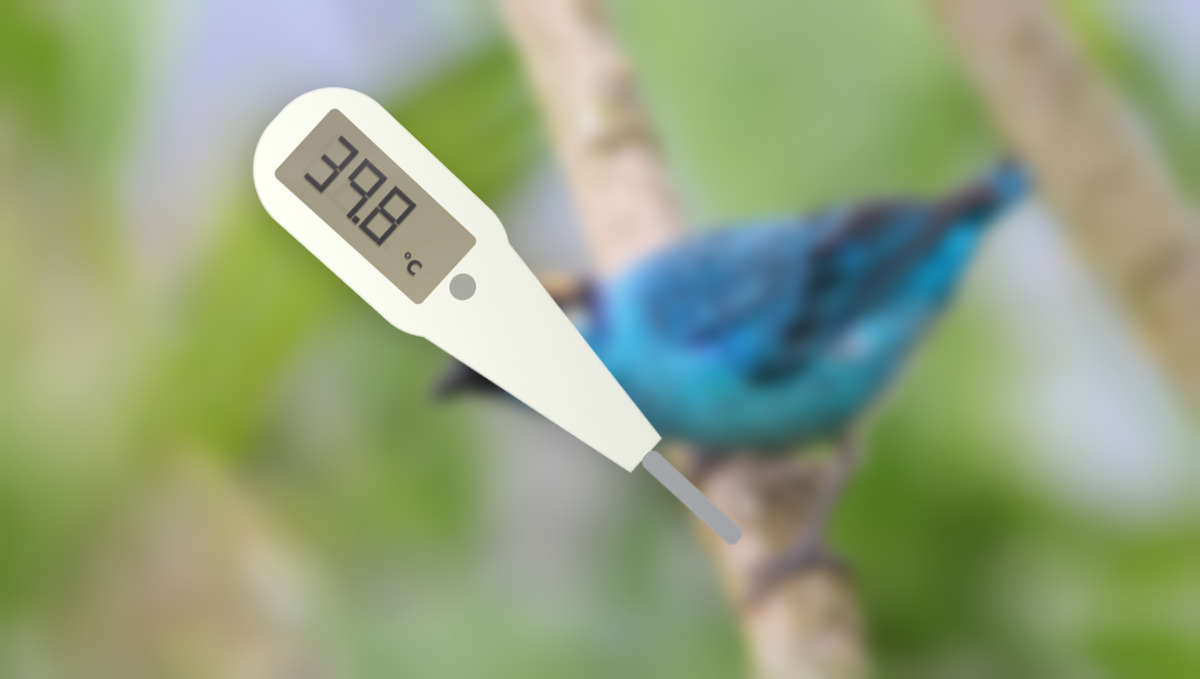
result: 39.8,°C
